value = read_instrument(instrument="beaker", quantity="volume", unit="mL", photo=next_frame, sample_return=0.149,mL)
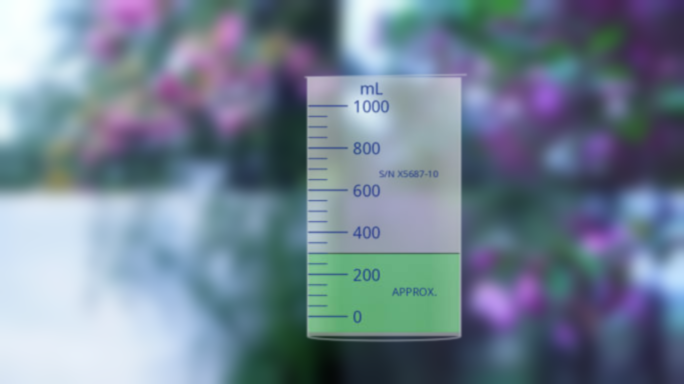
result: 300,mL
